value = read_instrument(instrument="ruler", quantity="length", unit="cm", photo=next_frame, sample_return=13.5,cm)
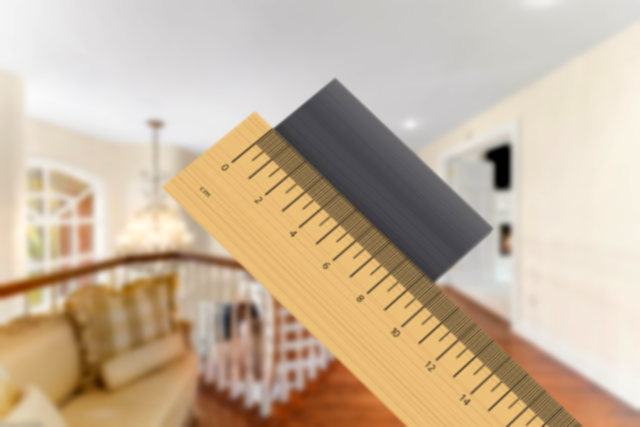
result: 9.5,cm
